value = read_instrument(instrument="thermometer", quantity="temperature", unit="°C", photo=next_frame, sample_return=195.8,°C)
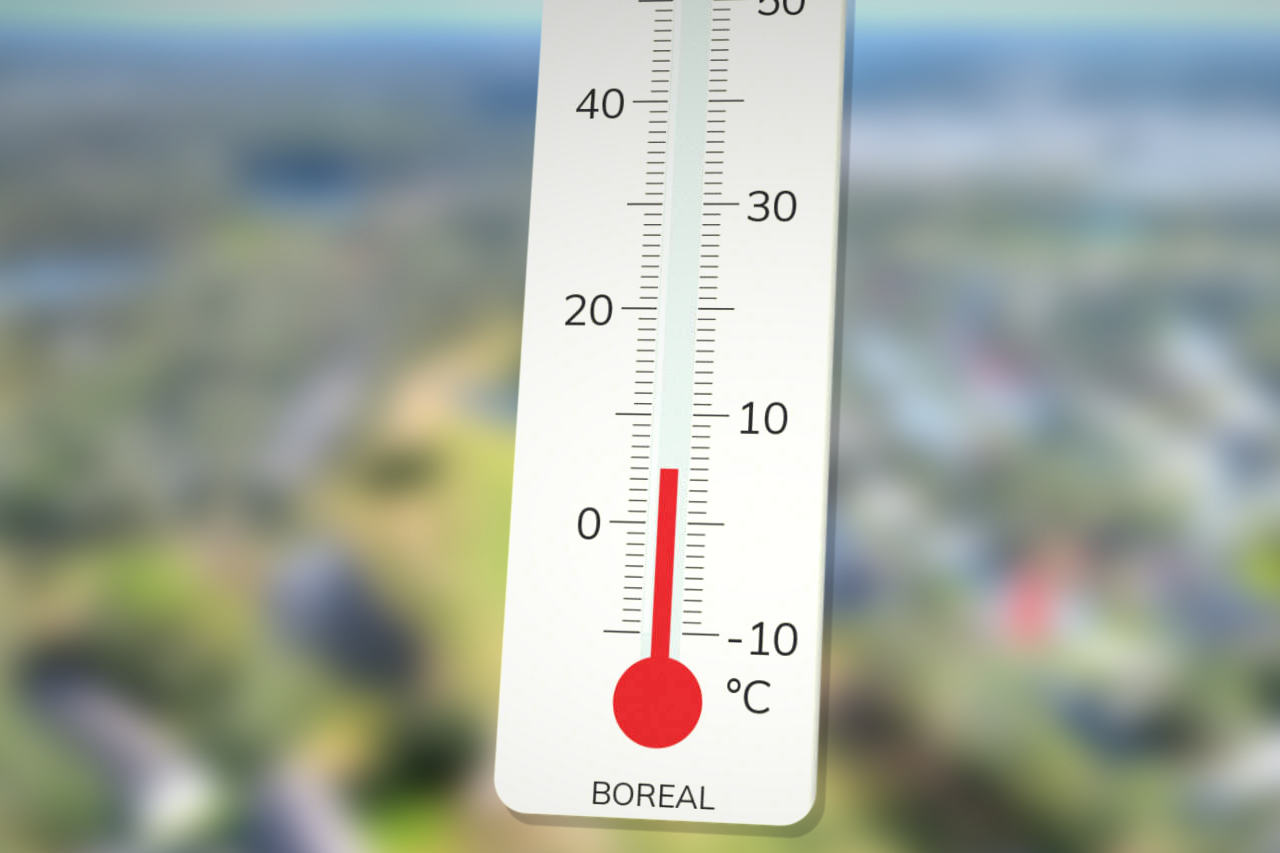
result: 5,°C
